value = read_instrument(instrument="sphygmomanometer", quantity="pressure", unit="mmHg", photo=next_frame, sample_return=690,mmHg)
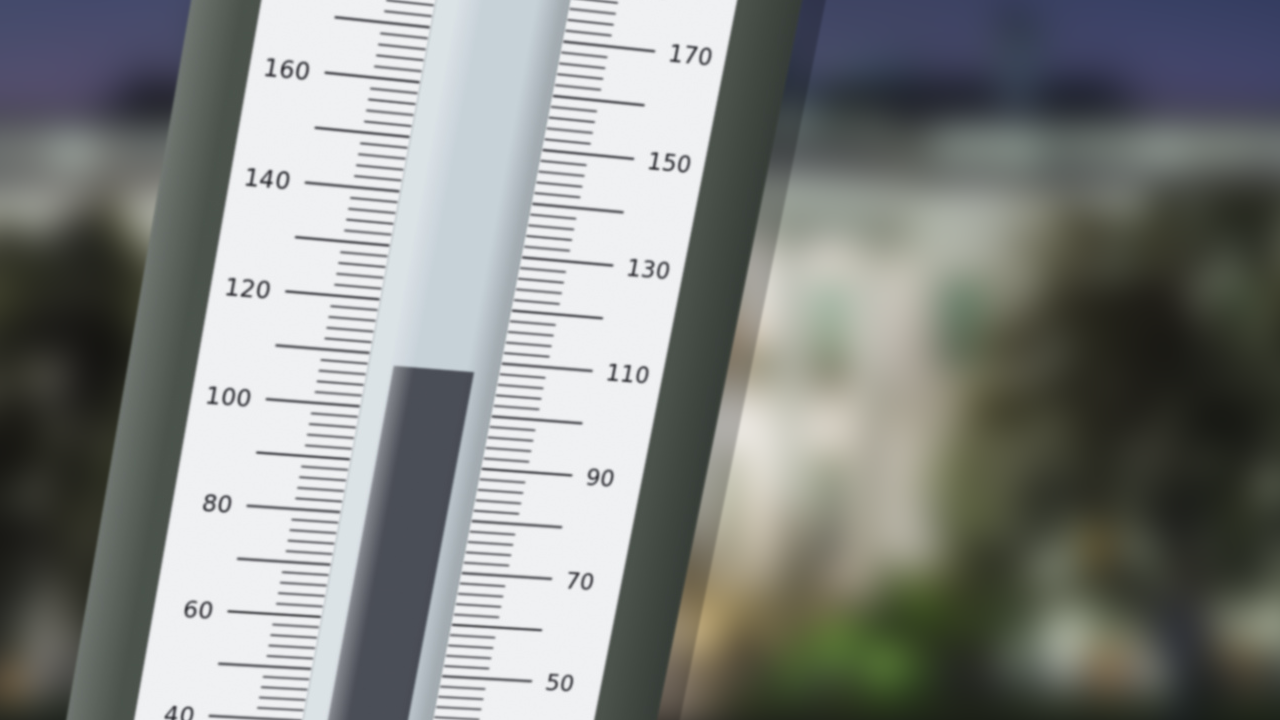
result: 108,mmHg
